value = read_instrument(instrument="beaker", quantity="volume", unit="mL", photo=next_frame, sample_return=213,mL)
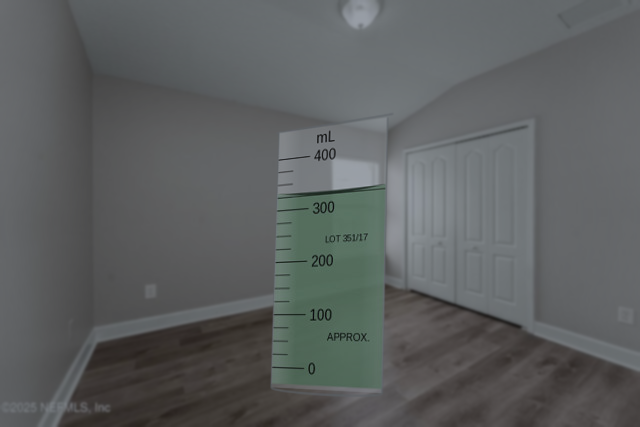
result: 325,mL
